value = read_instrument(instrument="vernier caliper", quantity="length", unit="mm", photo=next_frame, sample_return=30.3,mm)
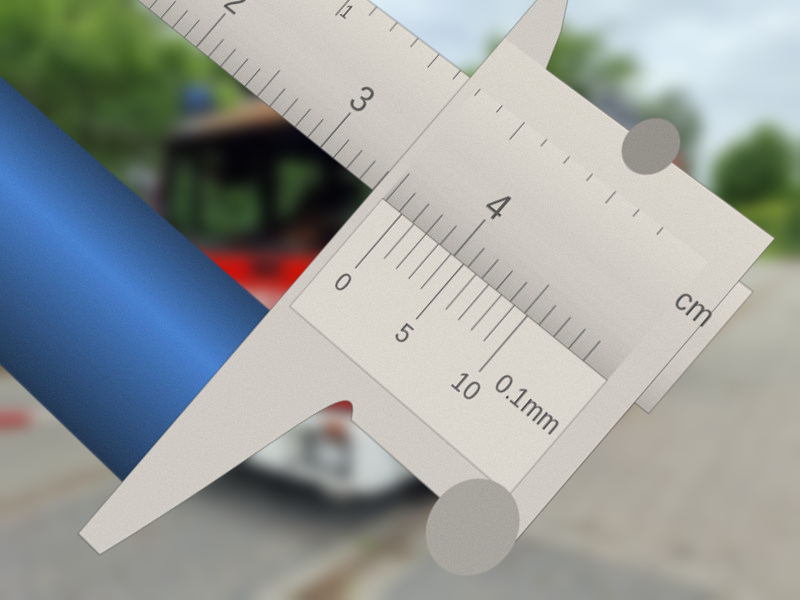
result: 36.2,mm
